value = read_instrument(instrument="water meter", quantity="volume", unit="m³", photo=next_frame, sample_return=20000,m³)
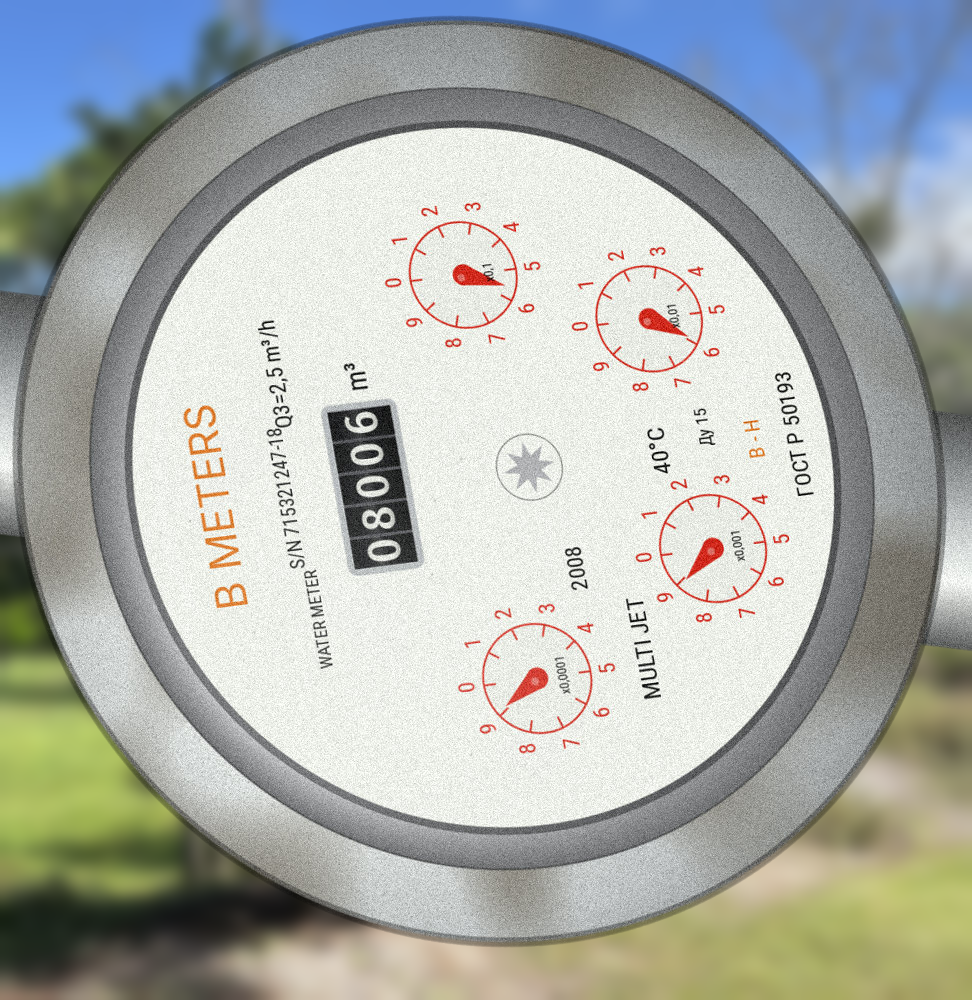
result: 8006.5589,m³
